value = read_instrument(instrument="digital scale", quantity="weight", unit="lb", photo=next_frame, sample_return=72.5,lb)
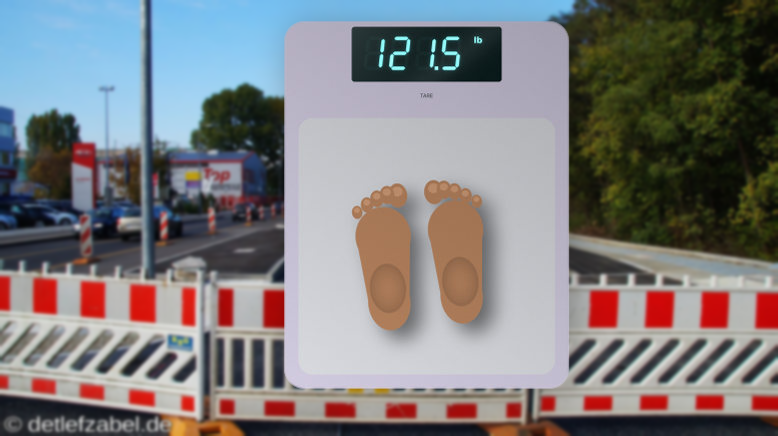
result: 121.5,lb
